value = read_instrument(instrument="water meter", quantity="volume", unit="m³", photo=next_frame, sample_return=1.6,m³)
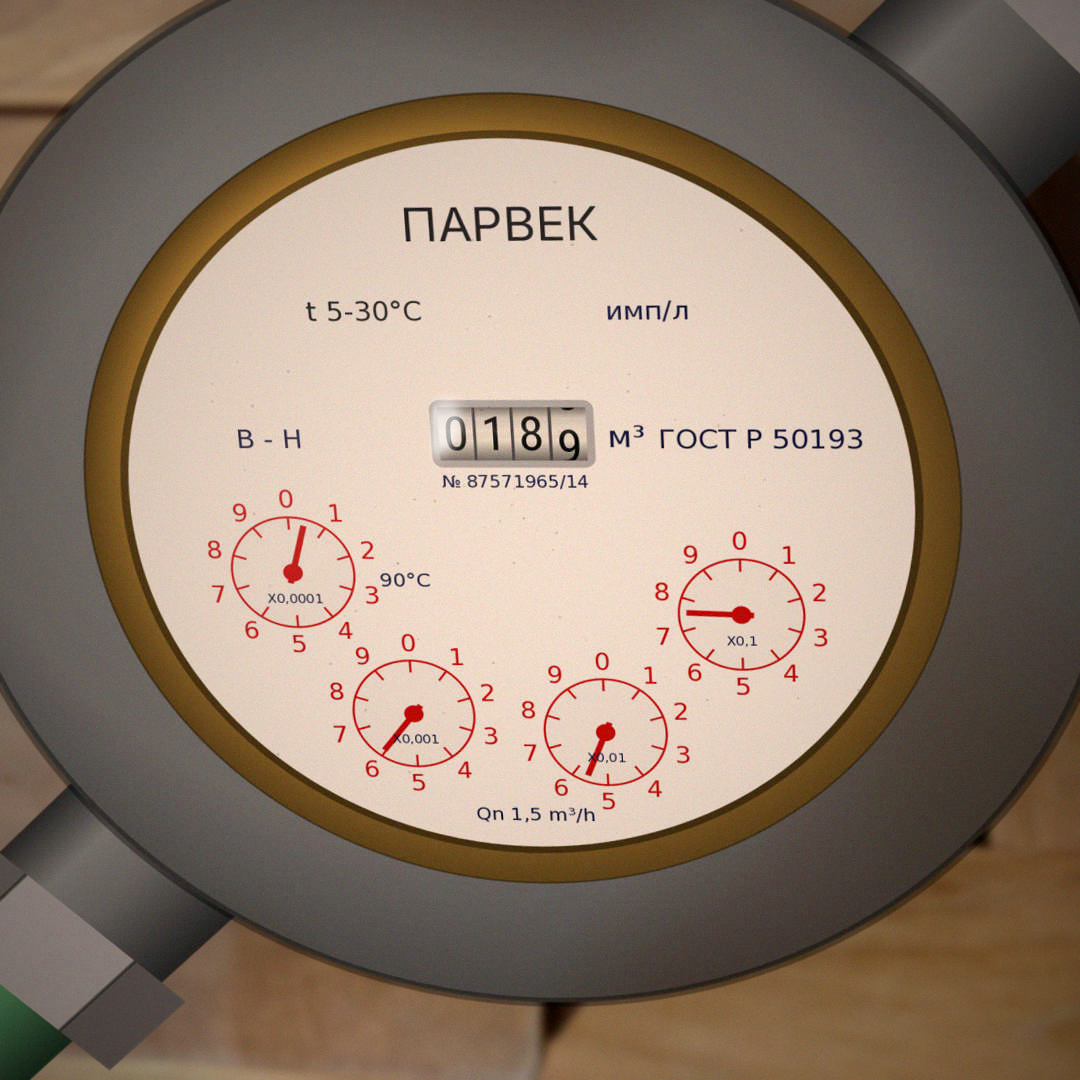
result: 188.7560,m³
